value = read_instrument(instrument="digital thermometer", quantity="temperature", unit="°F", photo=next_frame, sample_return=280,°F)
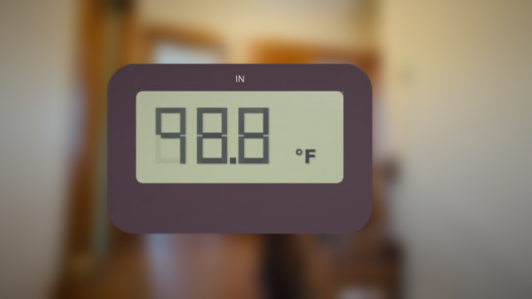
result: 98.8,°F
